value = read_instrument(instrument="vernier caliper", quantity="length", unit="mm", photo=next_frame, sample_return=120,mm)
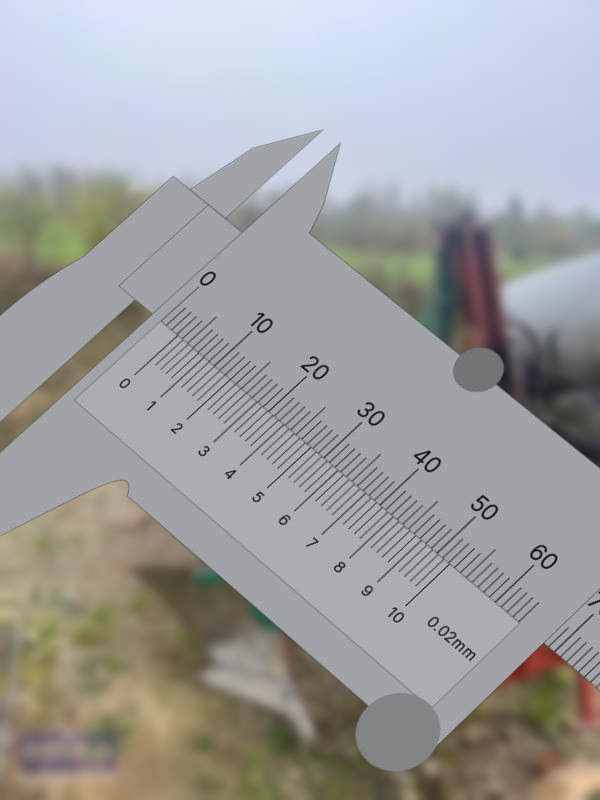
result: 3.2,mm
